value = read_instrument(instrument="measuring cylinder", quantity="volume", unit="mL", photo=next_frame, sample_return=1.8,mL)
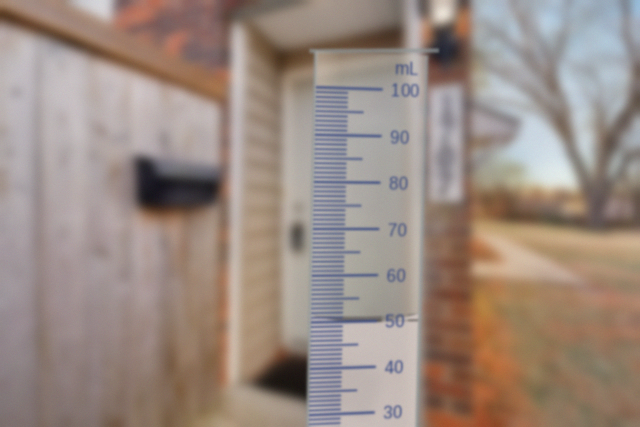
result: 50,mL
